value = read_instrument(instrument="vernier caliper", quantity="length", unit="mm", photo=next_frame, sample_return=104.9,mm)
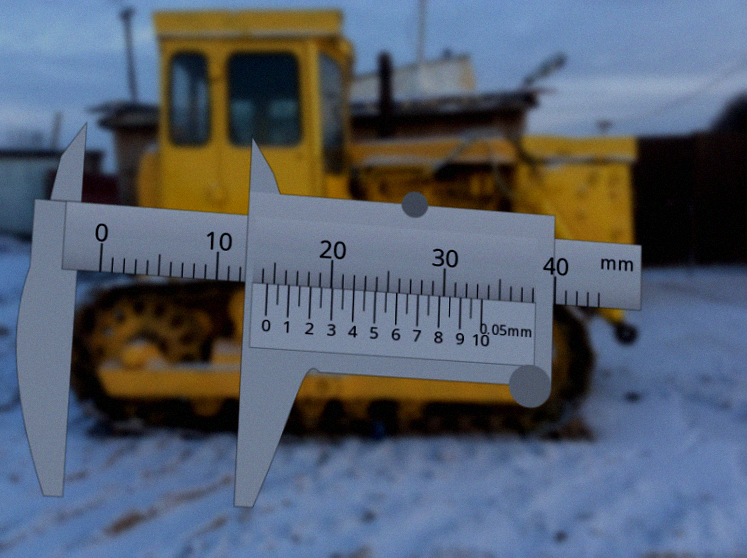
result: 14.4,mm
